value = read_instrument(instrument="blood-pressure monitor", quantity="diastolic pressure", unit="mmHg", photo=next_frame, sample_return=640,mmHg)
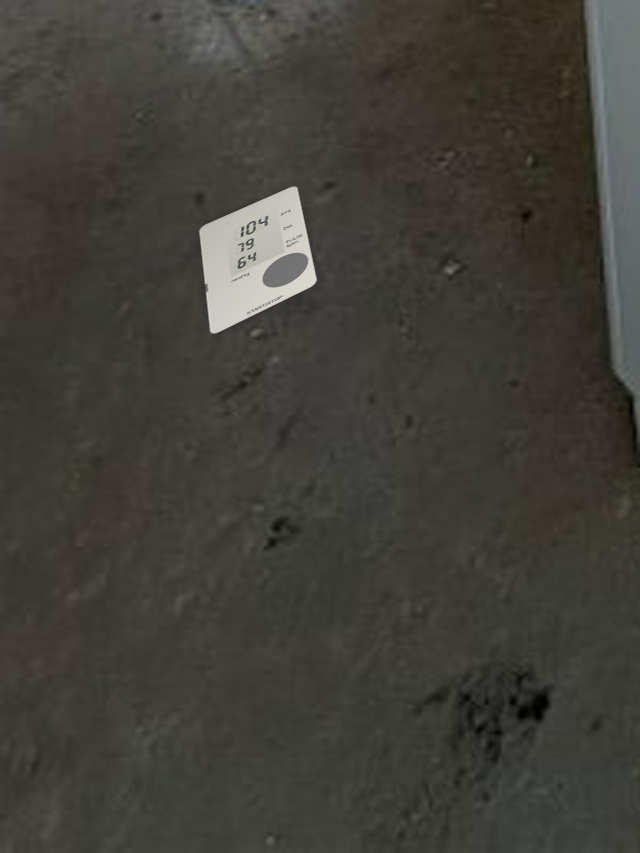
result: 79,mmHg
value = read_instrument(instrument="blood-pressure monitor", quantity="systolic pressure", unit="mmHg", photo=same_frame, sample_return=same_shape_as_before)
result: 104,mmHg
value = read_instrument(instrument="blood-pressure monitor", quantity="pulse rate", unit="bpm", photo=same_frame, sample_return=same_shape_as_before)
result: 64,bpm
